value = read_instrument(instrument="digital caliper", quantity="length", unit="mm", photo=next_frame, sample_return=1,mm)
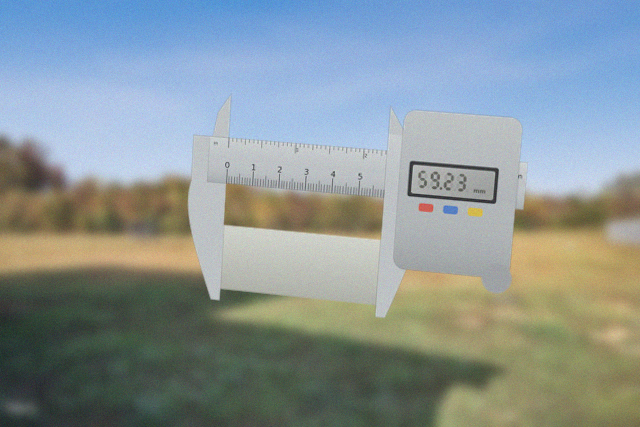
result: 59.23,mm
